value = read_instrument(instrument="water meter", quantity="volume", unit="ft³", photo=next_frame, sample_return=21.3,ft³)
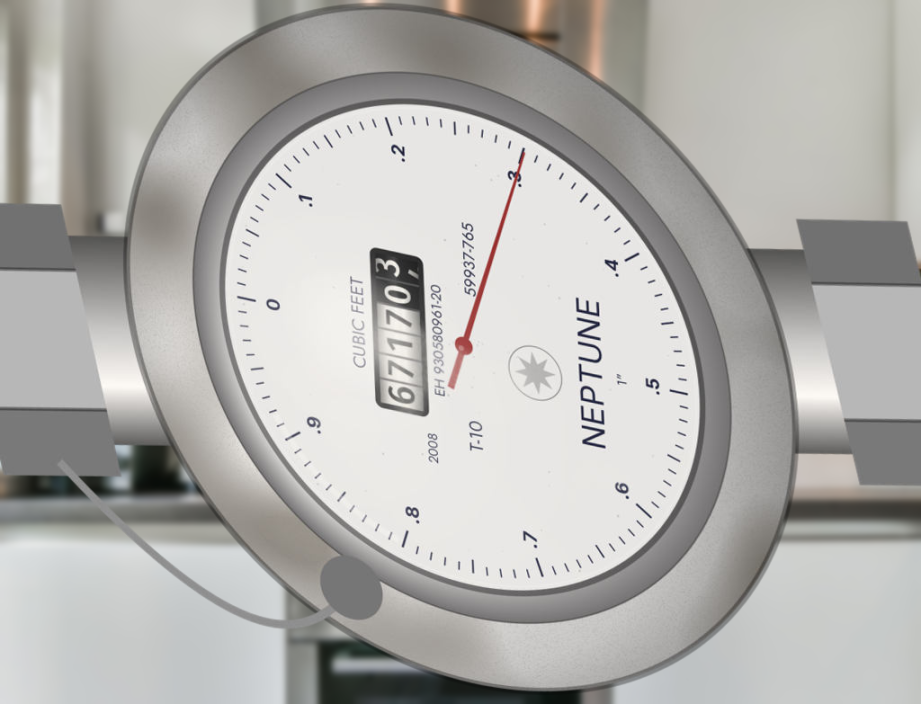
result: 671703.30,ft³
